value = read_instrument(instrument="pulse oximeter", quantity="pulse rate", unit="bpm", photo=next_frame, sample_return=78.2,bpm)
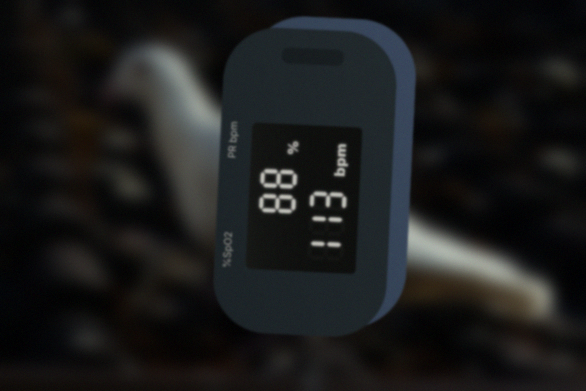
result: 113,bpm
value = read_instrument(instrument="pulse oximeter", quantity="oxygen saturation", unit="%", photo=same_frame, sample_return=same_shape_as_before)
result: 88,%
